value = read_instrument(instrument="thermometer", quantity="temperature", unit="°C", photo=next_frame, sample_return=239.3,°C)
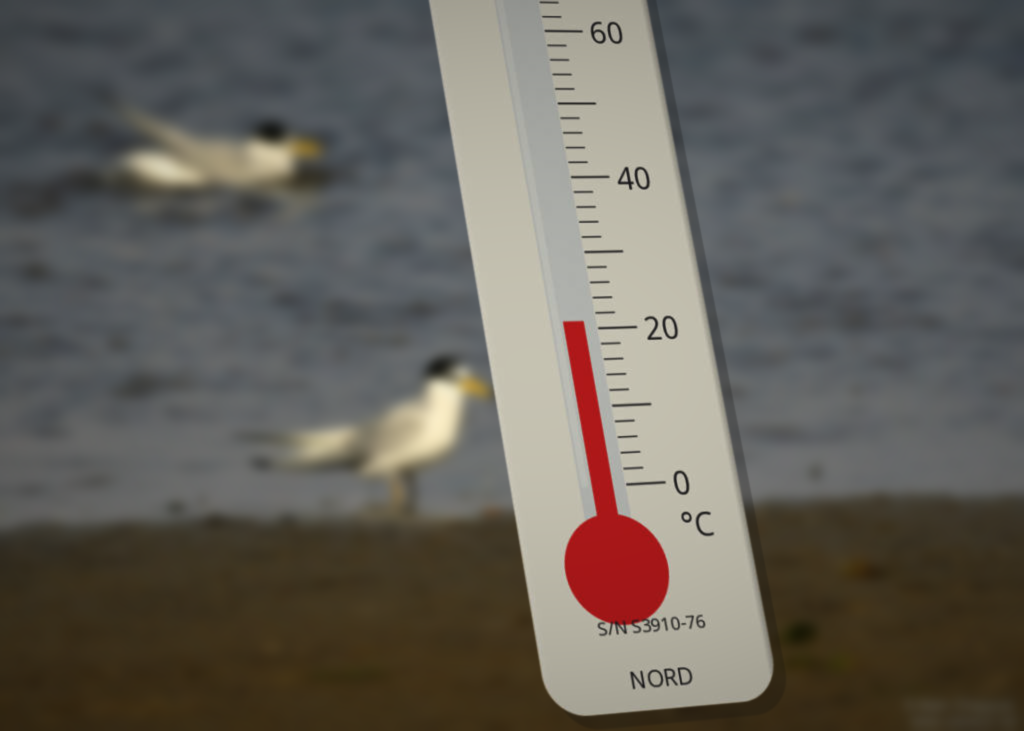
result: 21,°C
